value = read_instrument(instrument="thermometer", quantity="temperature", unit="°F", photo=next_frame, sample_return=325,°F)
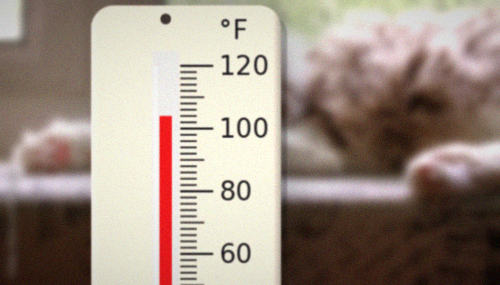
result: 104,°F
